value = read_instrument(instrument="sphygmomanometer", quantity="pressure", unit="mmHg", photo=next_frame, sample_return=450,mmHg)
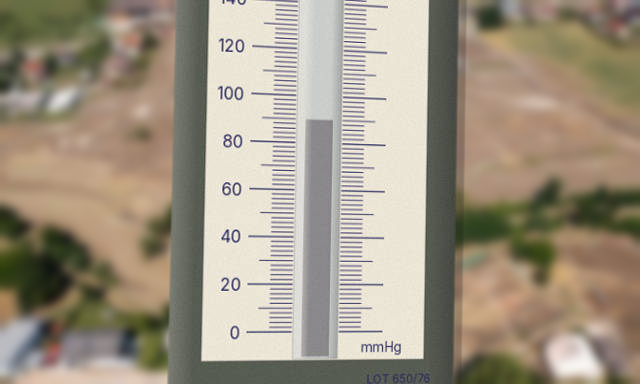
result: 90,mmHg
